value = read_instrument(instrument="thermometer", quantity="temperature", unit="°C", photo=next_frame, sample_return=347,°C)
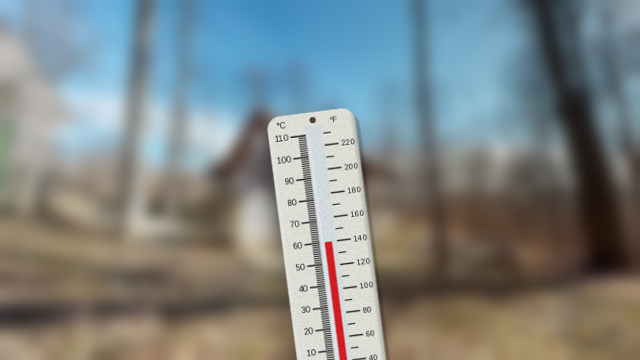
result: 60,°C
